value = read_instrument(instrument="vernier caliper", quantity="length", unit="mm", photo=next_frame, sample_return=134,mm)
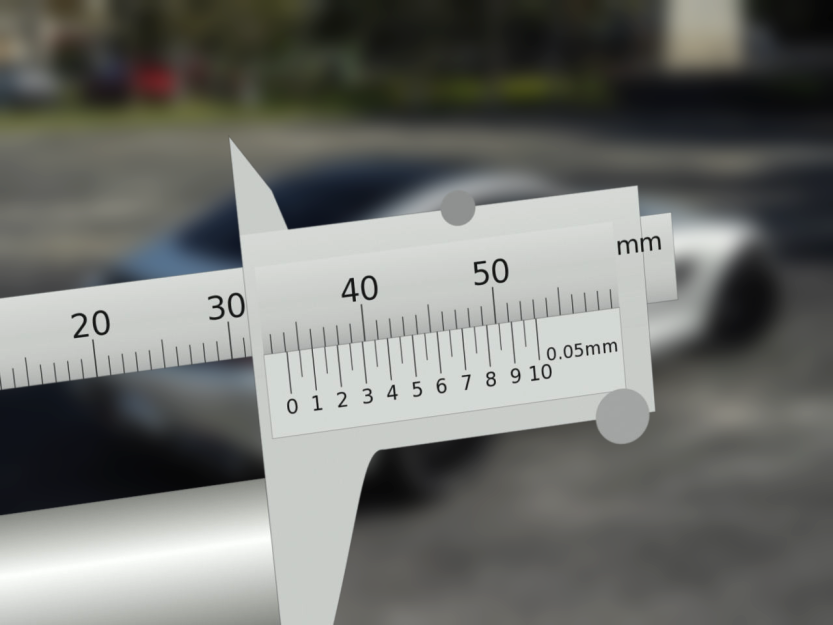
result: 34.1,mm
